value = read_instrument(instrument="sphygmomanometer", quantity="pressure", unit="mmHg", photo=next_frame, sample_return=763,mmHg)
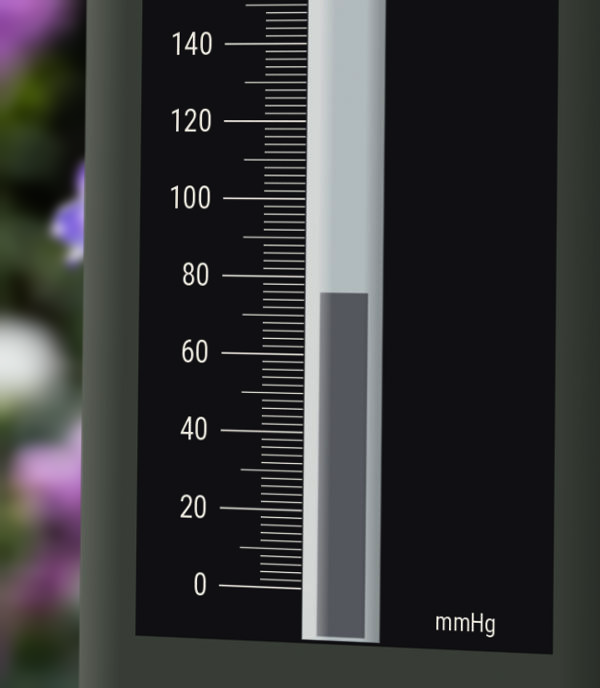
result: 76,mmHg
